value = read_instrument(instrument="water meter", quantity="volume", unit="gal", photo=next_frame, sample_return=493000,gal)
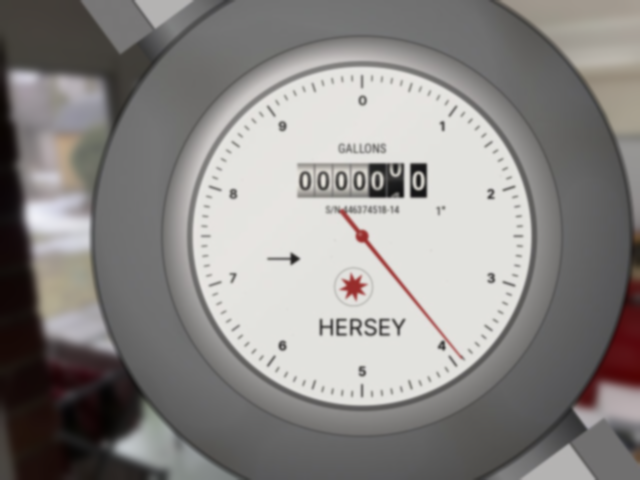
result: 3.9,gal
